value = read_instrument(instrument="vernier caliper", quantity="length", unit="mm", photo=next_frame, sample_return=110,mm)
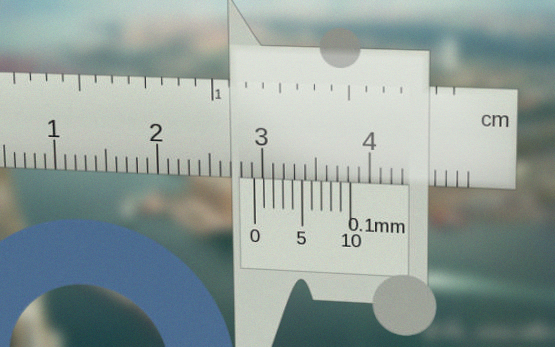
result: 29.2,mm
